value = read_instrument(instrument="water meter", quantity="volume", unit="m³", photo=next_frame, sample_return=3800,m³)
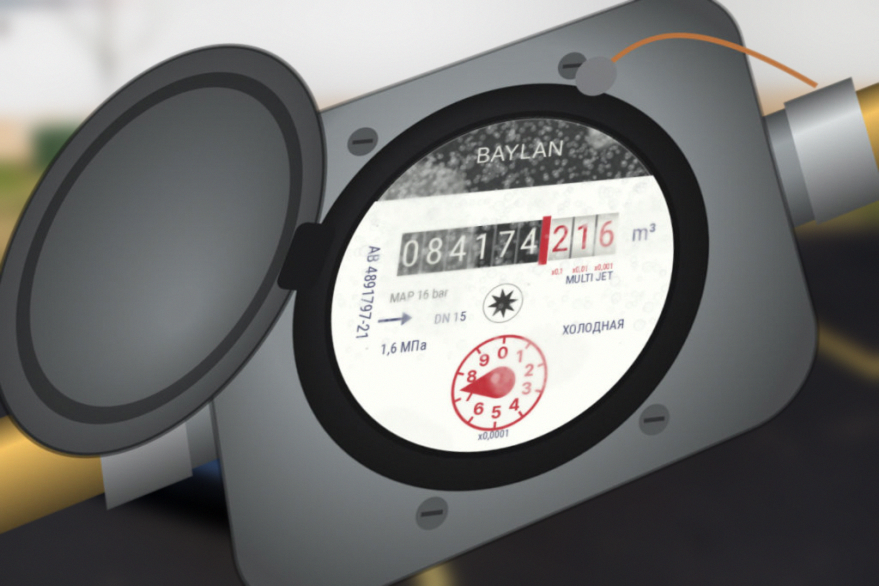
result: 84174.2167,m³
